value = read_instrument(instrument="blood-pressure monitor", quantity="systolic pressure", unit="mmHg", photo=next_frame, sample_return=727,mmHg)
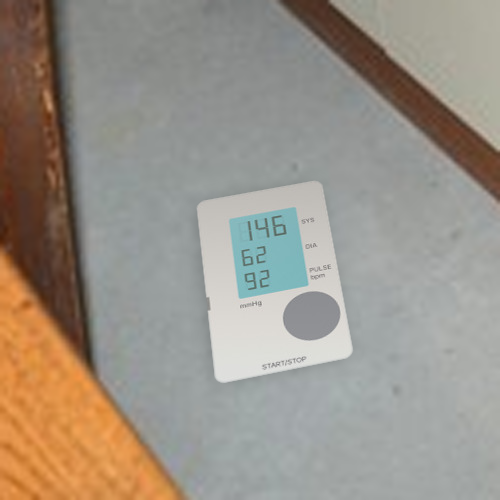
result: 146,mmHg
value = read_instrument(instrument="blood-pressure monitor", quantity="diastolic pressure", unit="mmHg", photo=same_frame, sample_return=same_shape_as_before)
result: 62,mmHg
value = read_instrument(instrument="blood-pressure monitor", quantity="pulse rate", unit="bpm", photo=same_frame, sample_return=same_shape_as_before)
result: 92,bpm
